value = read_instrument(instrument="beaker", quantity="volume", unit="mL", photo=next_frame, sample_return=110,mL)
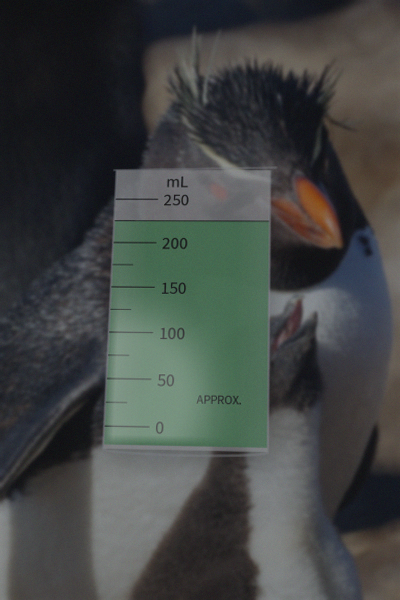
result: 225,mL
